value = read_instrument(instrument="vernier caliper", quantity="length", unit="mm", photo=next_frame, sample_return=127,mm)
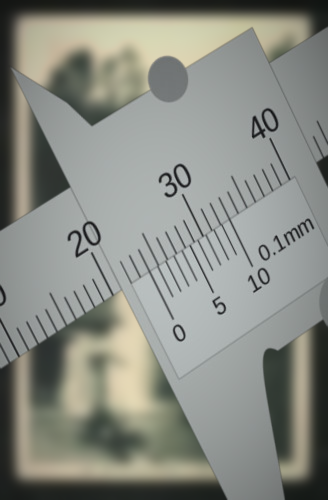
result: 24.0,mm
